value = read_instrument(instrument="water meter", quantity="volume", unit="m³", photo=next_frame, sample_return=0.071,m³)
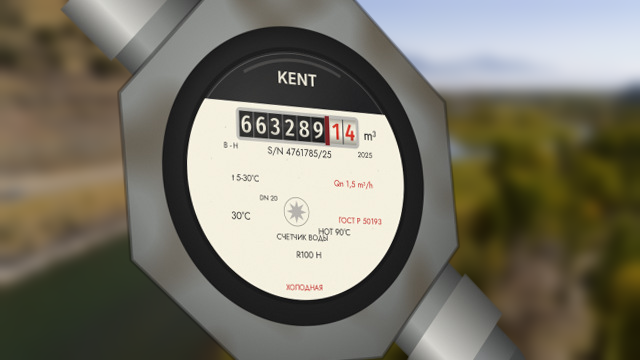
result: 663289.14,m³
